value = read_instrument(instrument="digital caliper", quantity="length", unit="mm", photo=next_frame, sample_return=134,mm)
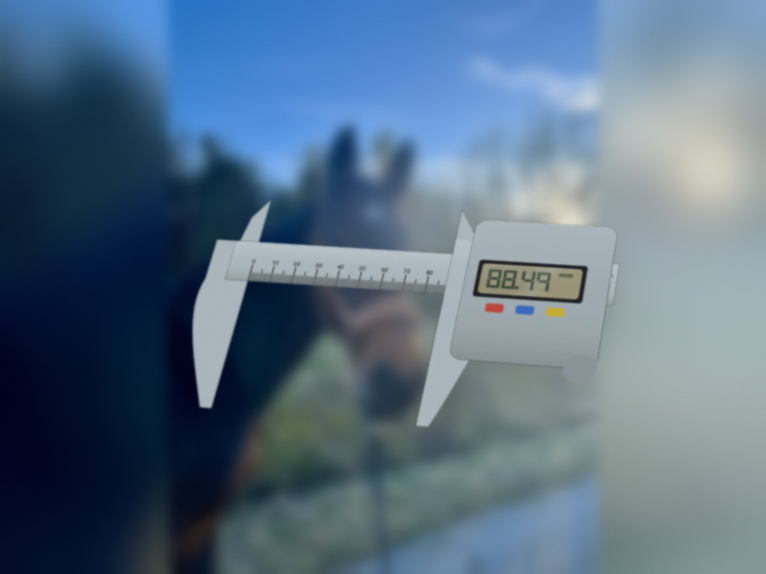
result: 88.49,mm
